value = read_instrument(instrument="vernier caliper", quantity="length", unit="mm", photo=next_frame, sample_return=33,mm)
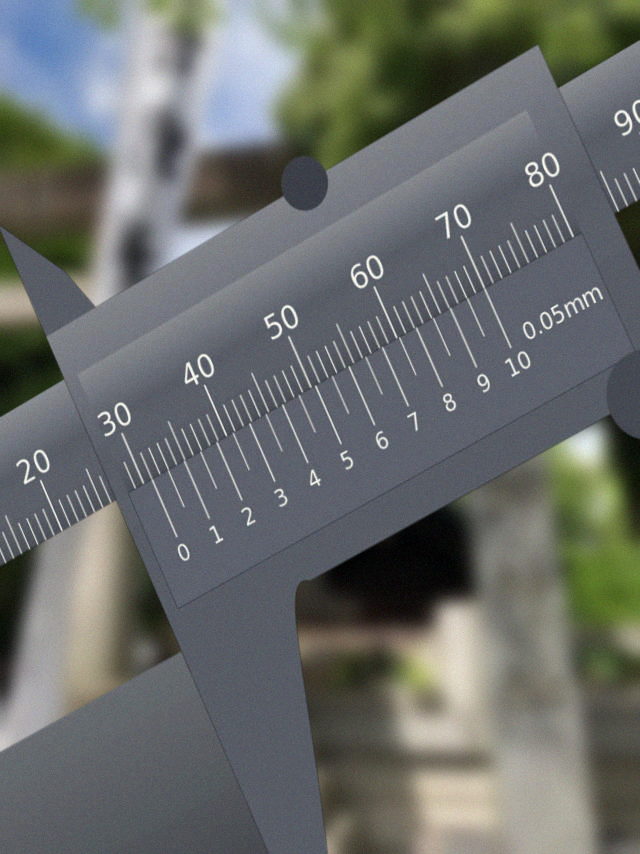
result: 31.0,mm
